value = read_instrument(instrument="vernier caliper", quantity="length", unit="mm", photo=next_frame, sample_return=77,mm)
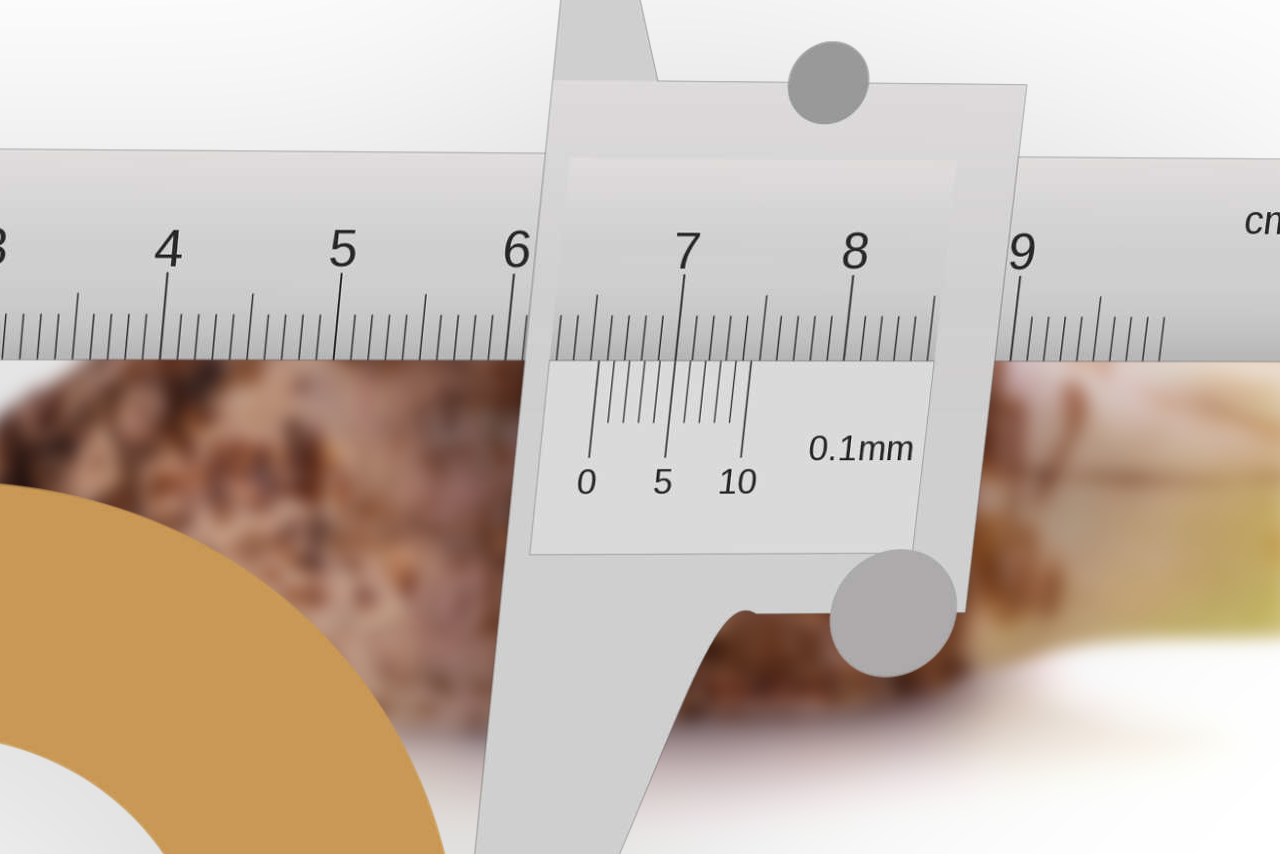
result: 65.5,mm
